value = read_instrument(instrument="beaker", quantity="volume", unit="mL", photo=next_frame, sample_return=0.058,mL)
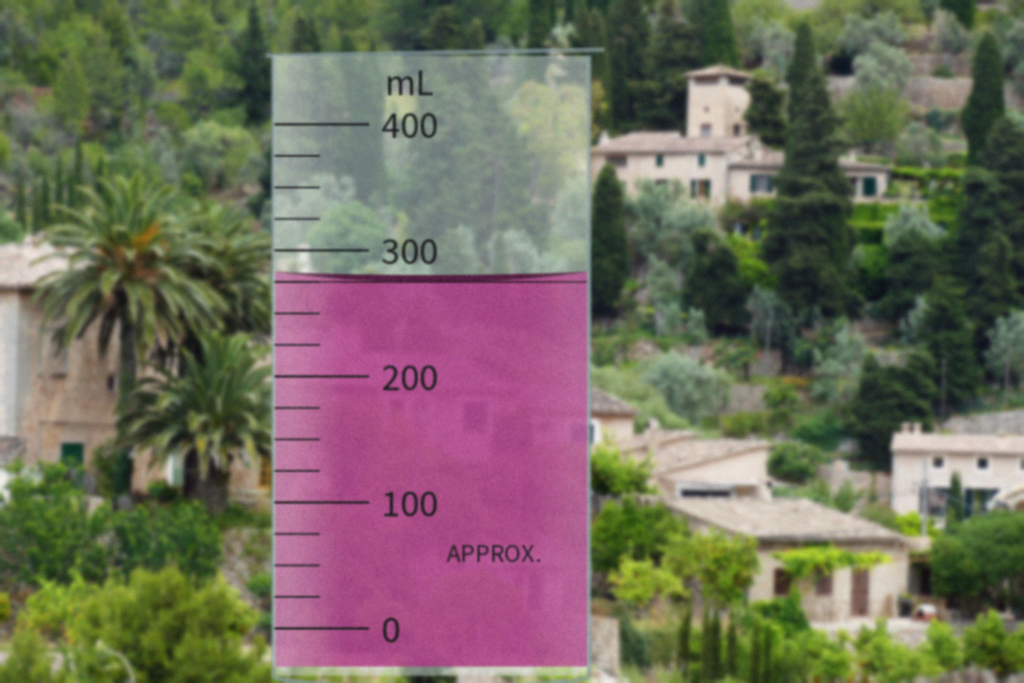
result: 275,mL
